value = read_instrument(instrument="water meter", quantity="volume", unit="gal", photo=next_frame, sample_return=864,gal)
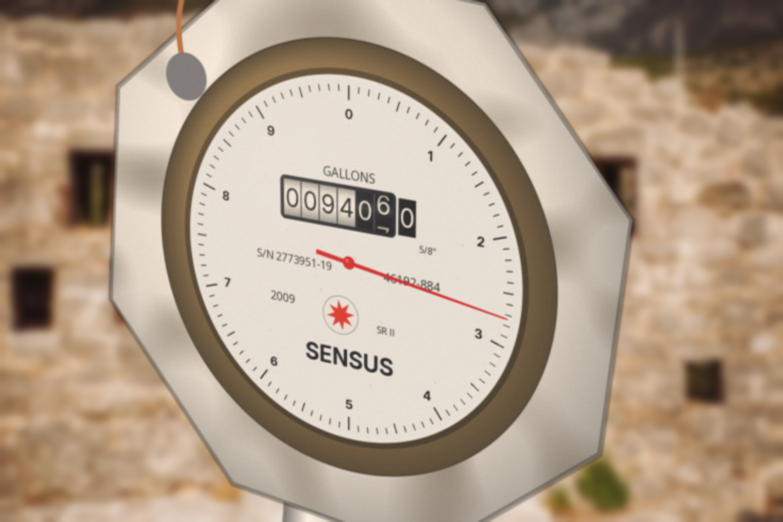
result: 94062.7,gal
